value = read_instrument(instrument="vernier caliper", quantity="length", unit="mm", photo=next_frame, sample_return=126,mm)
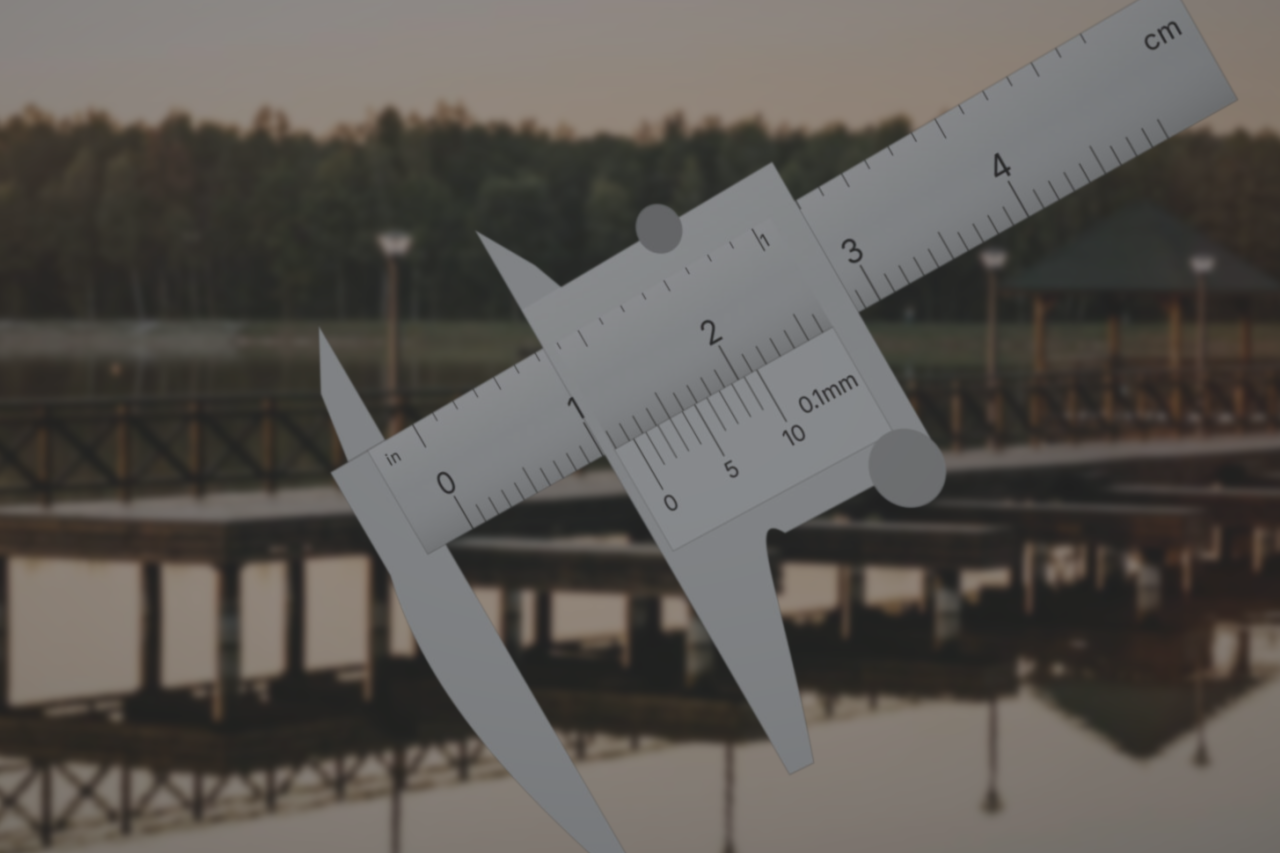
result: 12.3,mm
